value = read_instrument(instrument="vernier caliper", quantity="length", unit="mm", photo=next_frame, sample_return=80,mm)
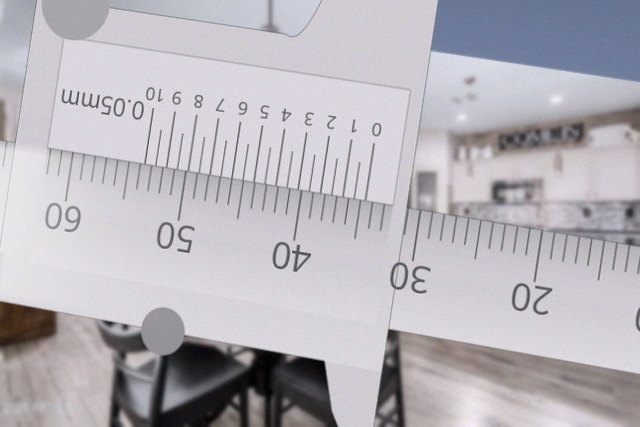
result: 34.6,mm
